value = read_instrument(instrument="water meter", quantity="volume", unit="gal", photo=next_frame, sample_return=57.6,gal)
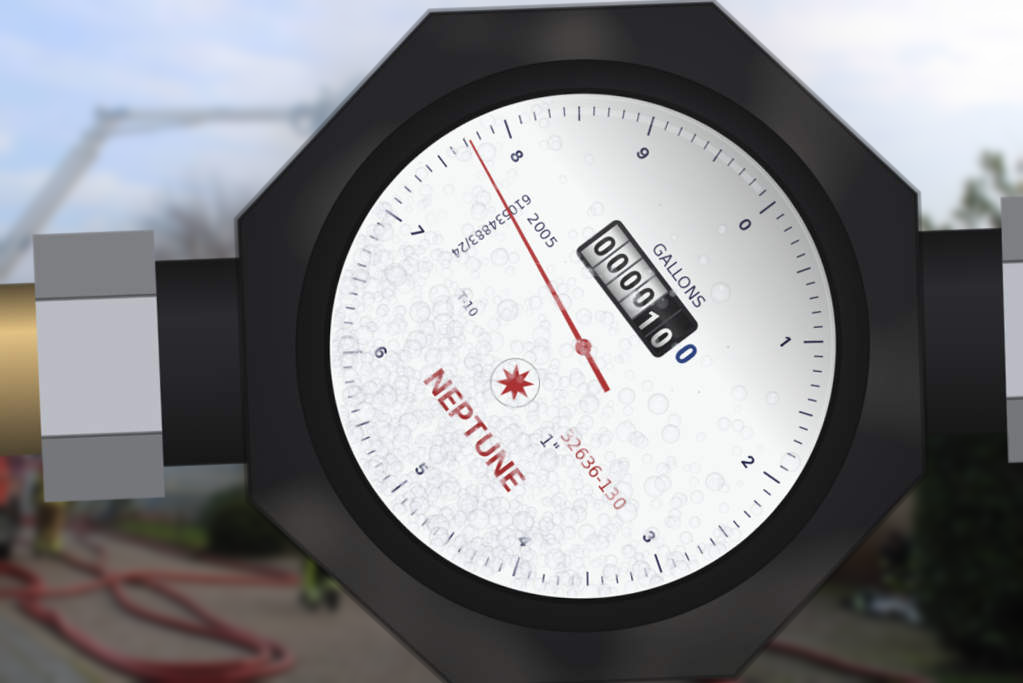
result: 97.7,gal
